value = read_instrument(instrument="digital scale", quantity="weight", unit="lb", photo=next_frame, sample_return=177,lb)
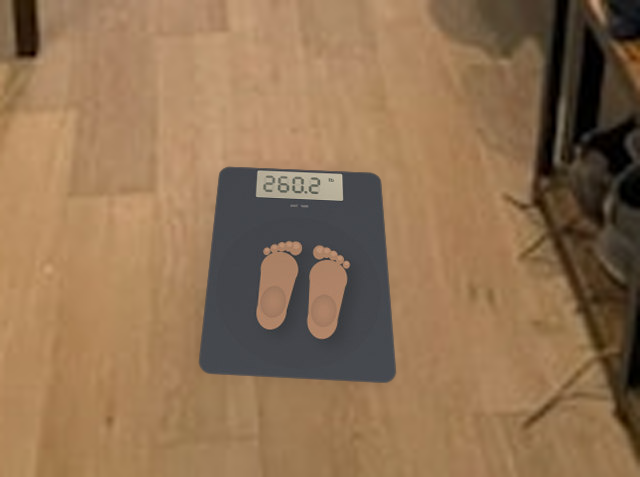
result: 260.2,lb
